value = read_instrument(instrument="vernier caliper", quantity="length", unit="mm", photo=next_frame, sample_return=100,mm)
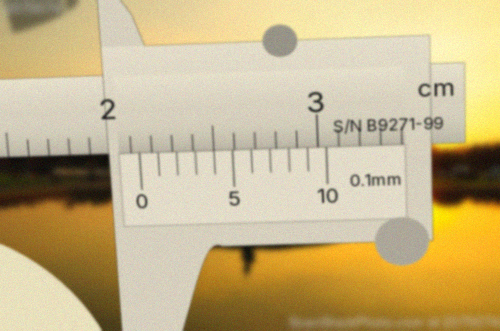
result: 21.4,mm
